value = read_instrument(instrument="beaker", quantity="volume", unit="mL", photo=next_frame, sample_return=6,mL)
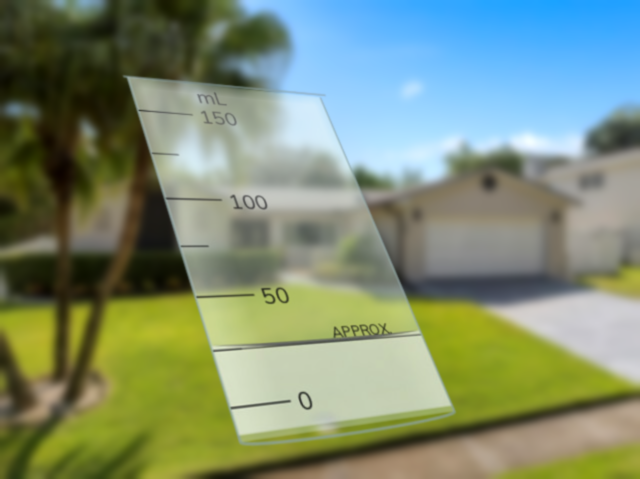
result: 25,mL
